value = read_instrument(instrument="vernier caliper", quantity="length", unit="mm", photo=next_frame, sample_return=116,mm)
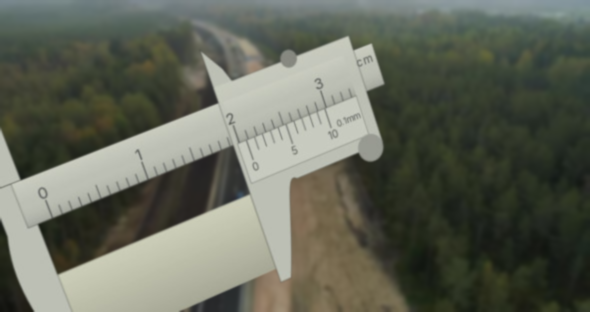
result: 20.8,mm
